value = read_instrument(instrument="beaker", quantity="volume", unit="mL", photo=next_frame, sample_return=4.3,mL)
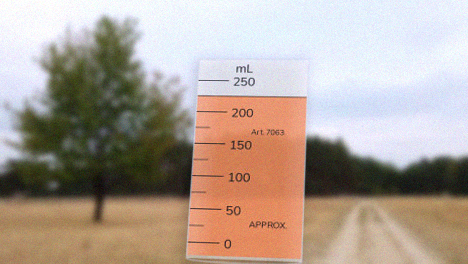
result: 225,mL
